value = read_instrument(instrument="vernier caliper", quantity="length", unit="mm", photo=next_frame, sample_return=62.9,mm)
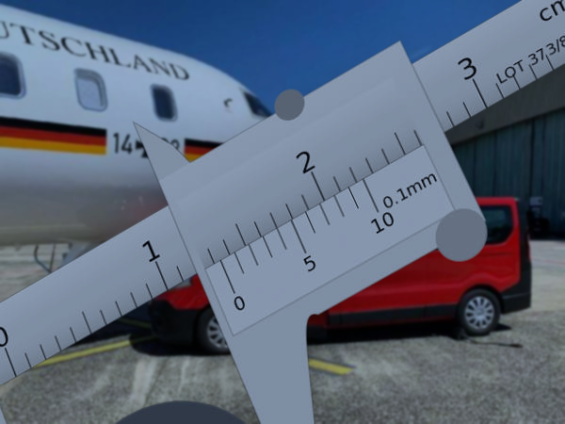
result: 13.4,mm
